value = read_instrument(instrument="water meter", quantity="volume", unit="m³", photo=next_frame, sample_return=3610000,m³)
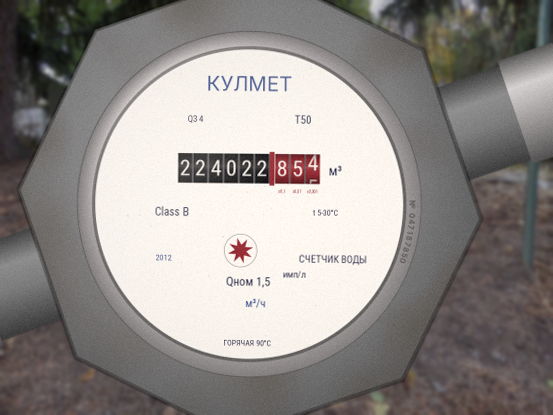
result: 224022.854,m³
